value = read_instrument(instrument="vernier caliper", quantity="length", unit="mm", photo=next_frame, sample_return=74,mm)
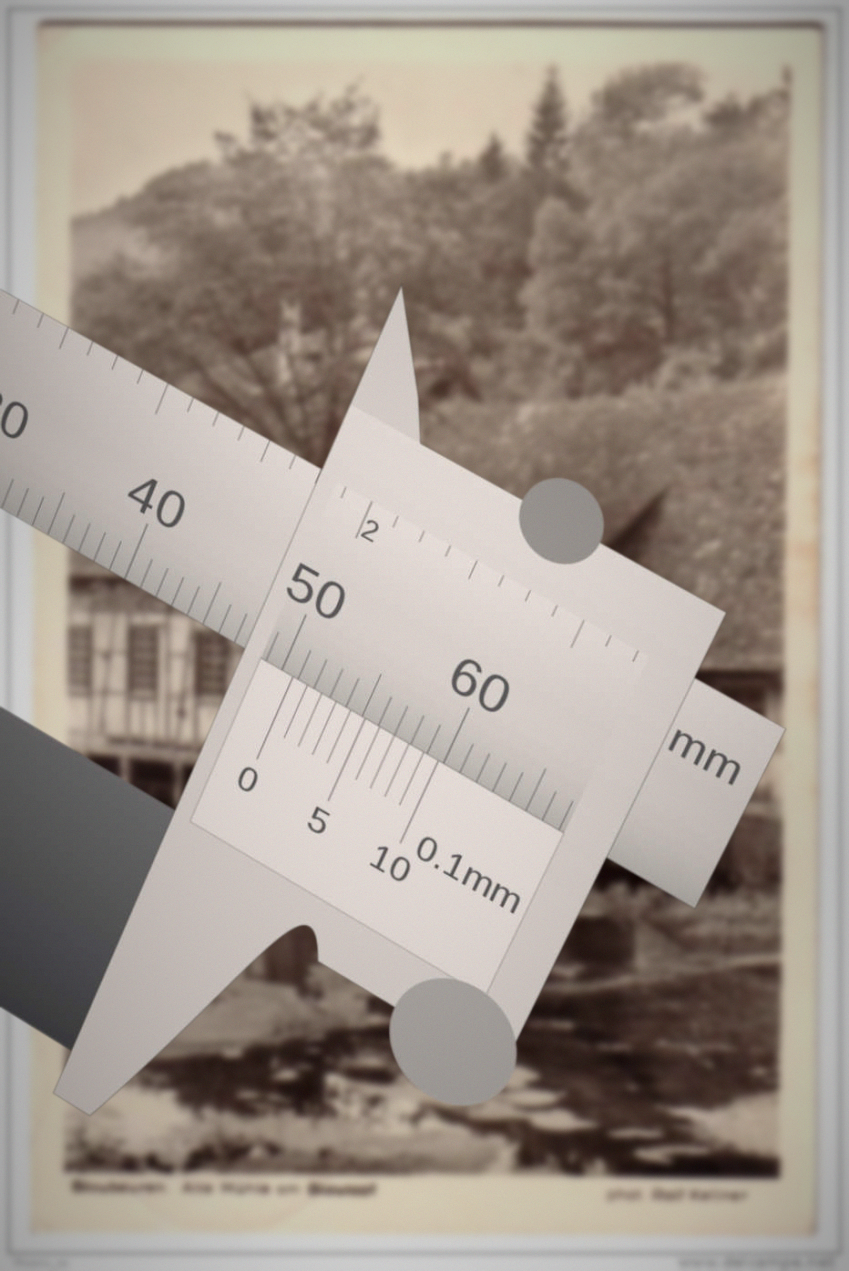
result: 50.7,mm
